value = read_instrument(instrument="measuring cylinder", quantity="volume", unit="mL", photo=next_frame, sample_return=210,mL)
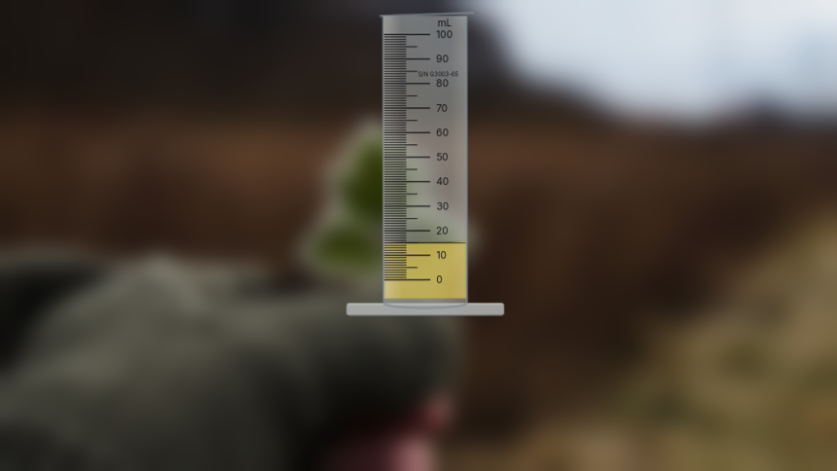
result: 15,mL
